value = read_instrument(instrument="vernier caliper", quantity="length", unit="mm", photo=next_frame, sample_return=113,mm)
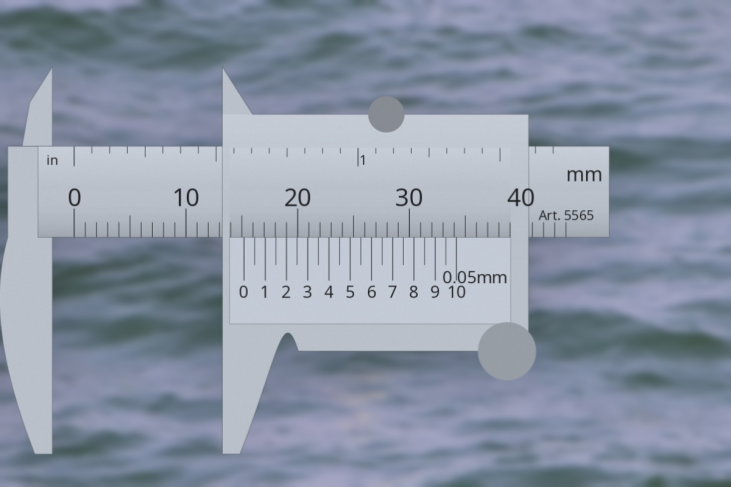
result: 15.2,mm
